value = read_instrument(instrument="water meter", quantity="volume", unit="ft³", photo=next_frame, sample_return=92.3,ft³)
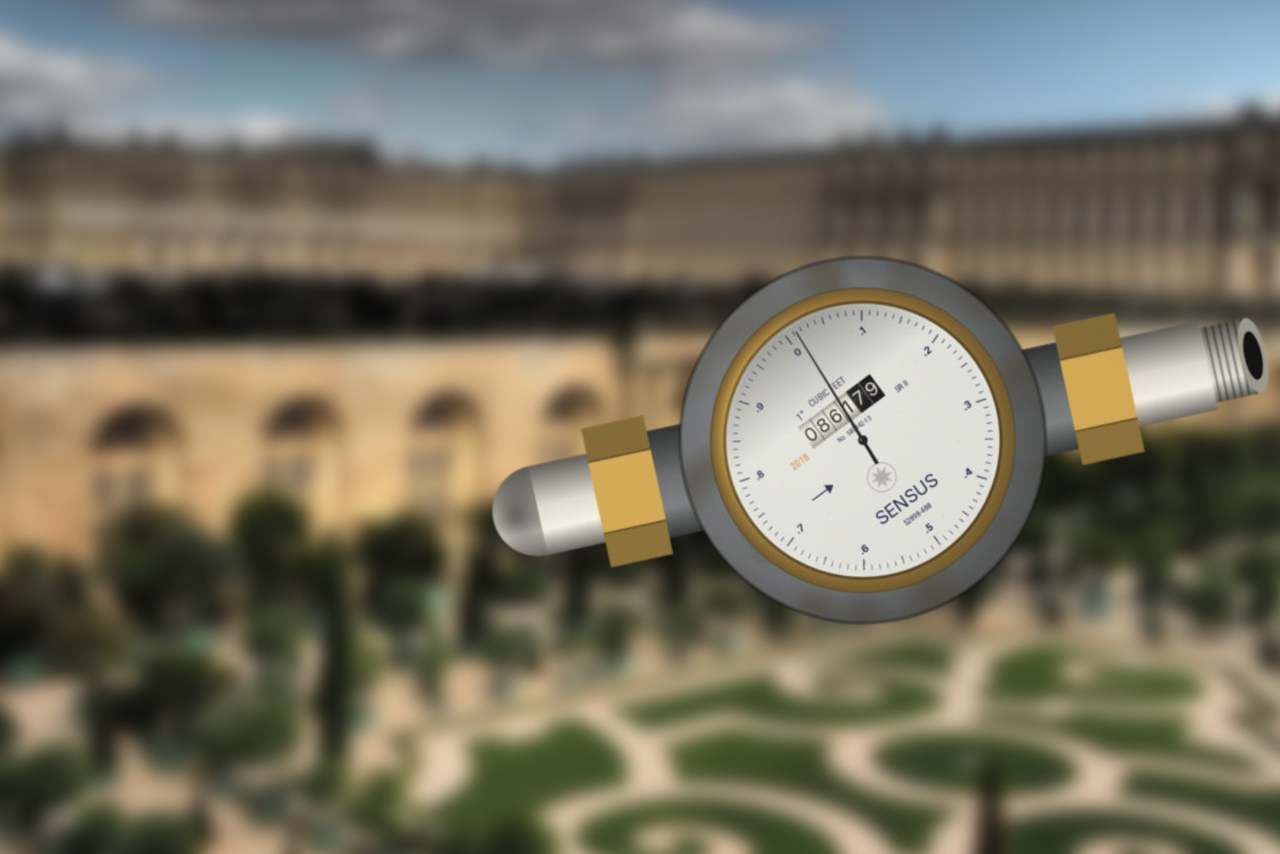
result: 86179.01,ft³
